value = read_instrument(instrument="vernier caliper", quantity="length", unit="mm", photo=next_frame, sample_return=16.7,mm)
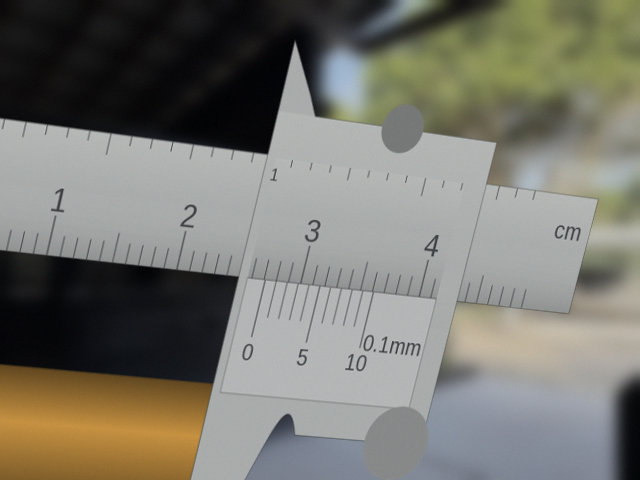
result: 27.1,mm
